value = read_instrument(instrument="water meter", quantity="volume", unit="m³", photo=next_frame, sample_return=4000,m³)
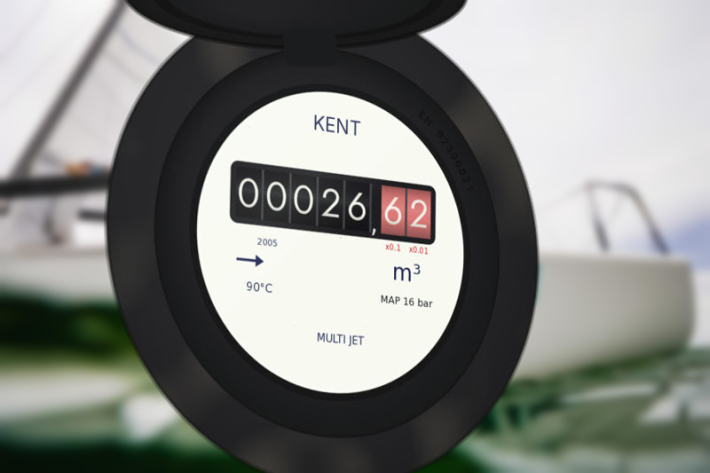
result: 26.62,m³
